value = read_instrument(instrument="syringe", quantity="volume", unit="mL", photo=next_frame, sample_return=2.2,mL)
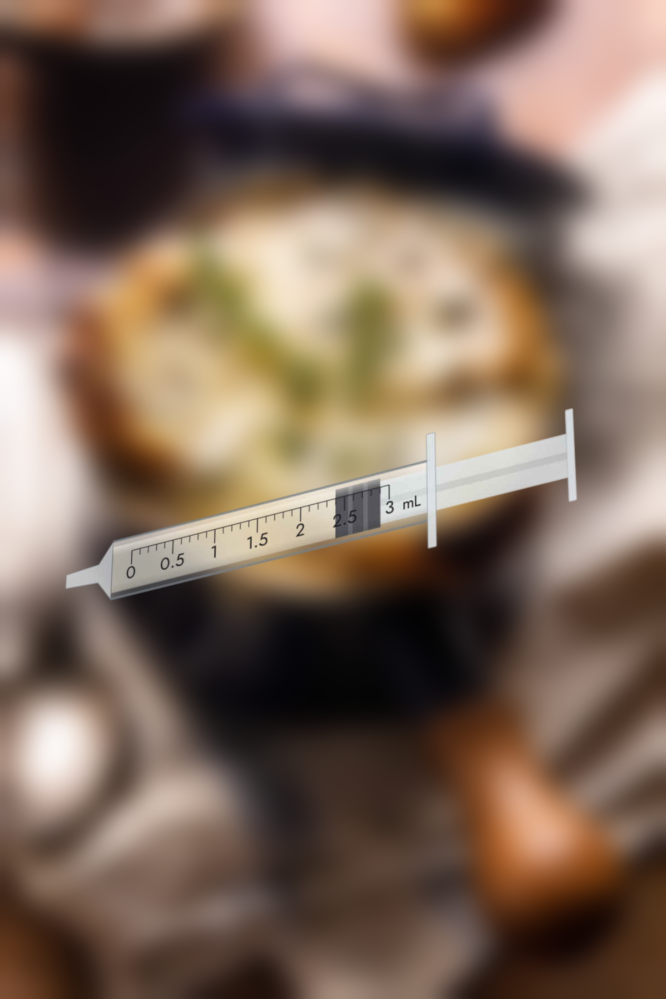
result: 2.4,mL
